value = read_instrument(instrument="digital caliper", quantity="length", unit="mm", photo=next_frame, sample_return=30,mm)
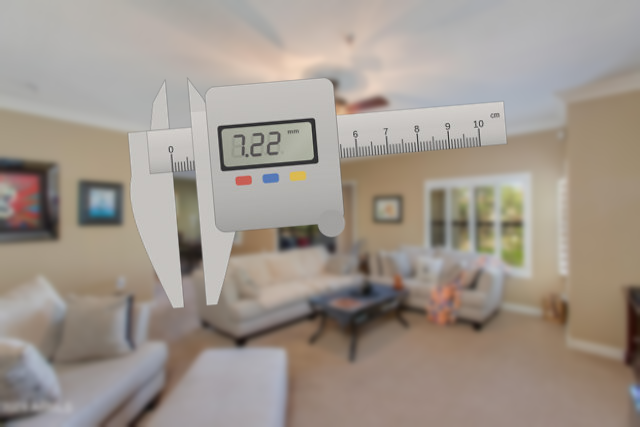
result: 7.22,mm
